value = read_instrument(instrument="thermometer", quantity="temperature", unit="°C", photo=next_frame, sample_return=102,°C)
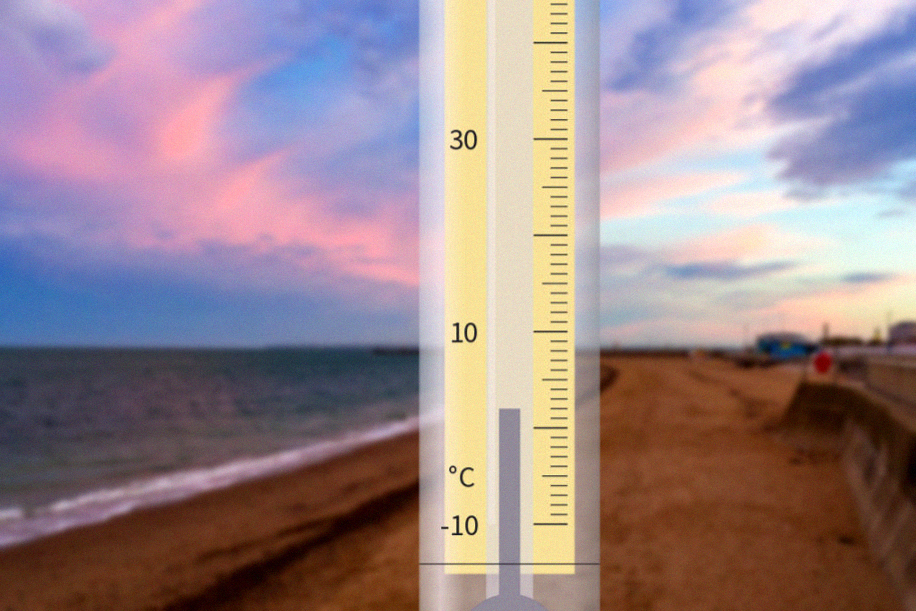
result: 2,°C
